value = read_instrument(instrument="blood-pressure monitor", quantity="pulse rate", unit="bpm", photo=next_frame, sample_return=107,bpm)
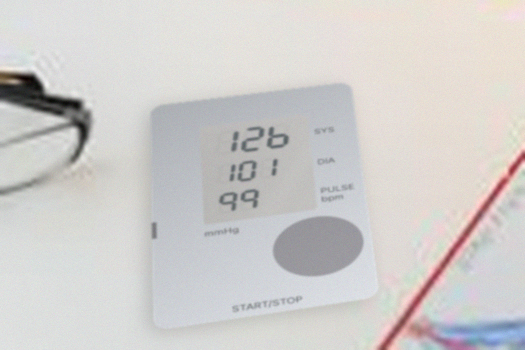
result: 99,bpm
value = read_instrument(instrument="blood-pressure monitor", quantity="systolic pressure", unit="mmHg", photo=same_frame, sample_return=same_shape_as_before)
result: 126,mmHg
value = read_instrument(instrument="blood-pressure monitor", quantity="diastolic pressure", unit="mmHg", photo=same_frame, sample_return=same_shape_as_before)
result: 101,mmHg
